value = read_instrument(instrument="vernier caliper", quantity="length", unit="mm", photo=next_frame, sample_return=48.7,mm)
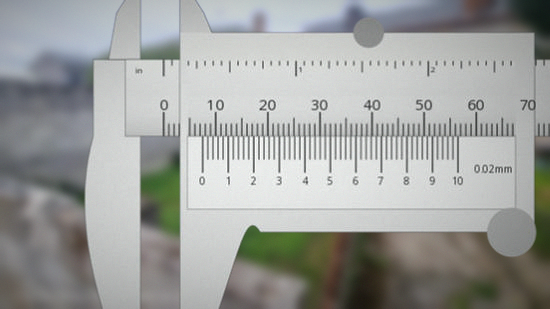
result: 7.5,mm
